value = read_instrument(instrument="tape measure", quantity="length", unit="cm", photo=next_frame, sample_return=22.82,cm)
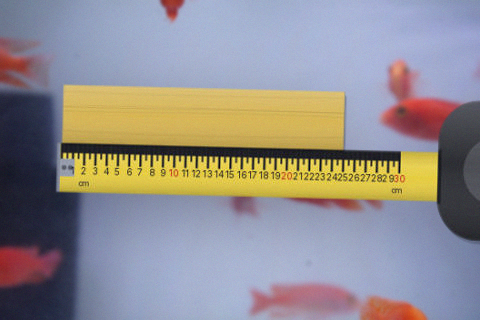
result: 25,cm
